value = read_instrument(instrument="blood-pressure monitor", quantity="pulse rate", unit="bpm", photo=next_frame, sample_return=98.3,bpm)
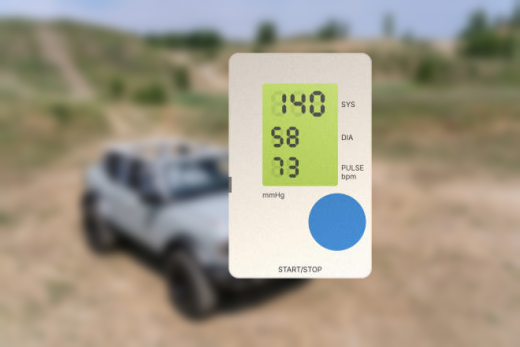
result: 73,bpm
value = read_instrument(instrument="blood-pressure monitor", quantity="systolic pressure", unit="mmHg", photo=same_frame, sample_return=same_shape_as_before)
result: 140,mmHg
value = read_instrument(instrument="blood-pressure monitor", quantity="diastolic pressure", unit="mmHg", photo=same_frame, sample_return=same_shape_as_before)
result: 58,mmHg
